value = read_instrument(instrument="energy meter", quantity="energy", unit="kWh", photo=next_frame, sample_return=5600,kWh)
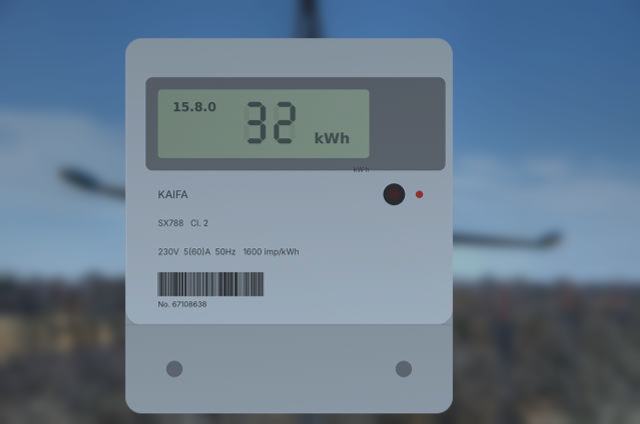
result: 32,kWh
